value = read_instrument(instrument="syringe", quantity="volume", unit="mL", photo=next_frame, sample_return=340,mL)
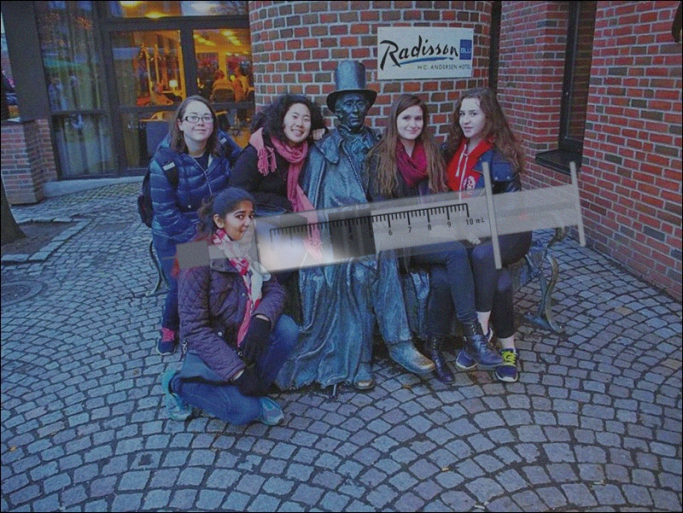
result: 3,mL
